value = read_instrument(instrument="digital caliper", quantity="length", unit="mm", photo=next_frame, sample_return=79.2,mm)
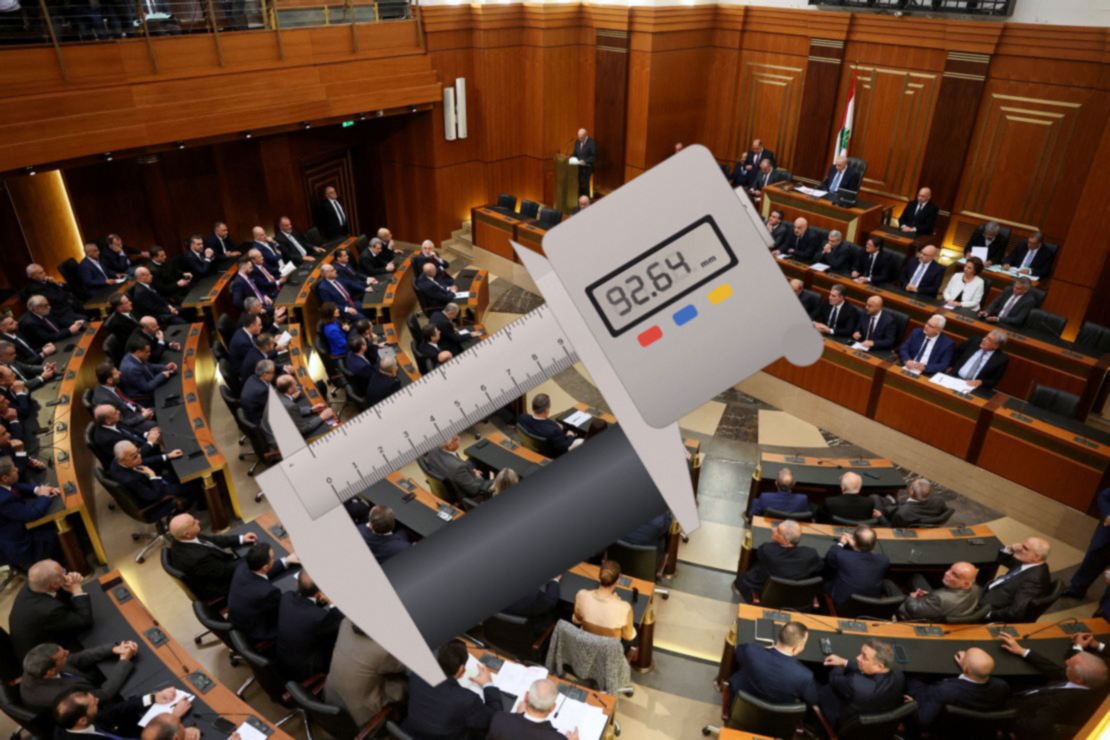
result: 92.64,mm
